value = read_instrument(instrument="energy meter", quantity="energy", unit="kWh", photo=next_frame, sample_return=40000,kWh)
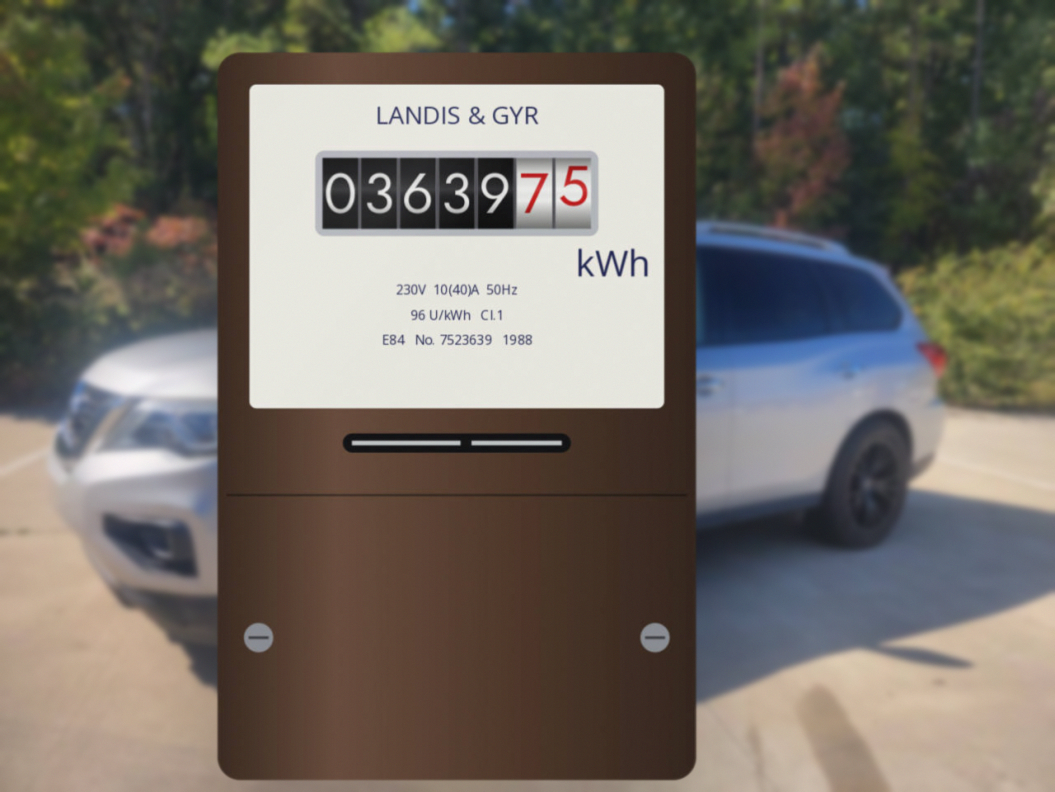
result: 3639.75,kWh
